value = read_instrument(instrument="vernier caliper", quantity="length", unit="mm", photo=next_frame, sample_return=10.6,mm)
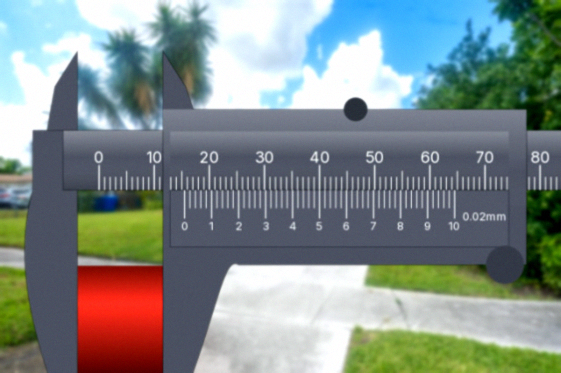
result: 15.5,mm
